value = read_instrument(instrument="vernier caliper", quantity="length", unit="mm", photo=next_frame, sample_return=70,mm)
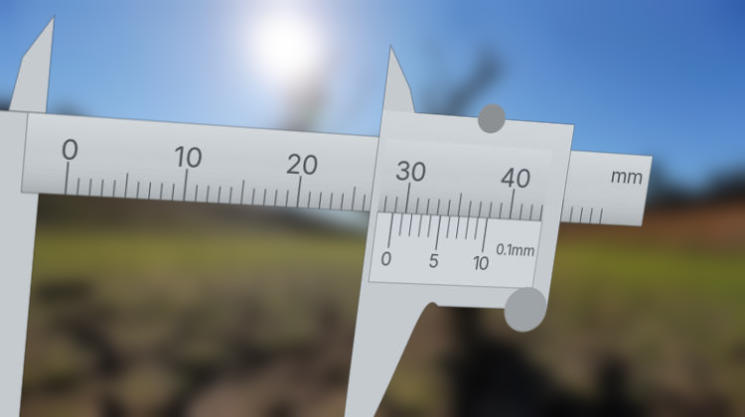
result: 28.8,mm
